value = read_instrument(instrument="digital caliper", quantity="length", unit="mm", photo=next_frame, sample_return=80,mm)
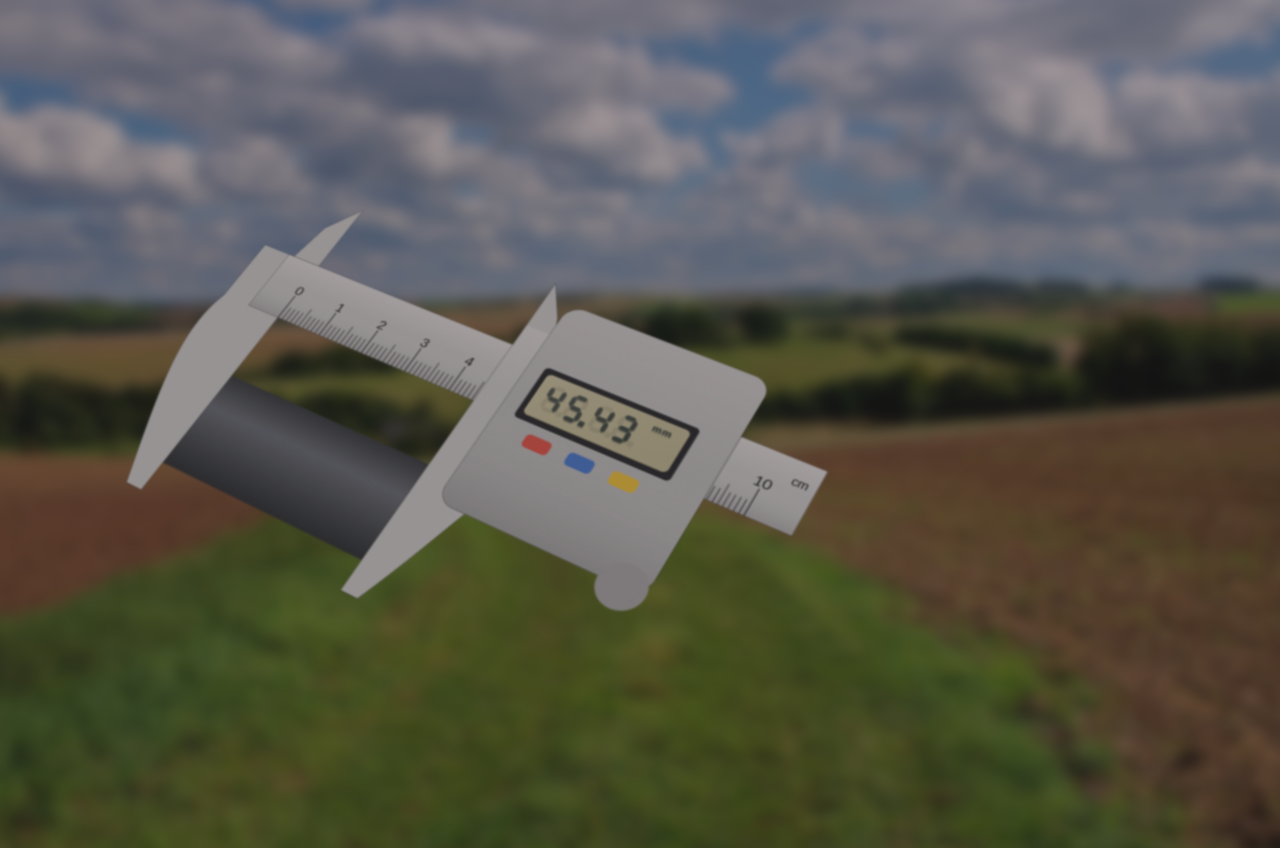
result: 45.43,mm
